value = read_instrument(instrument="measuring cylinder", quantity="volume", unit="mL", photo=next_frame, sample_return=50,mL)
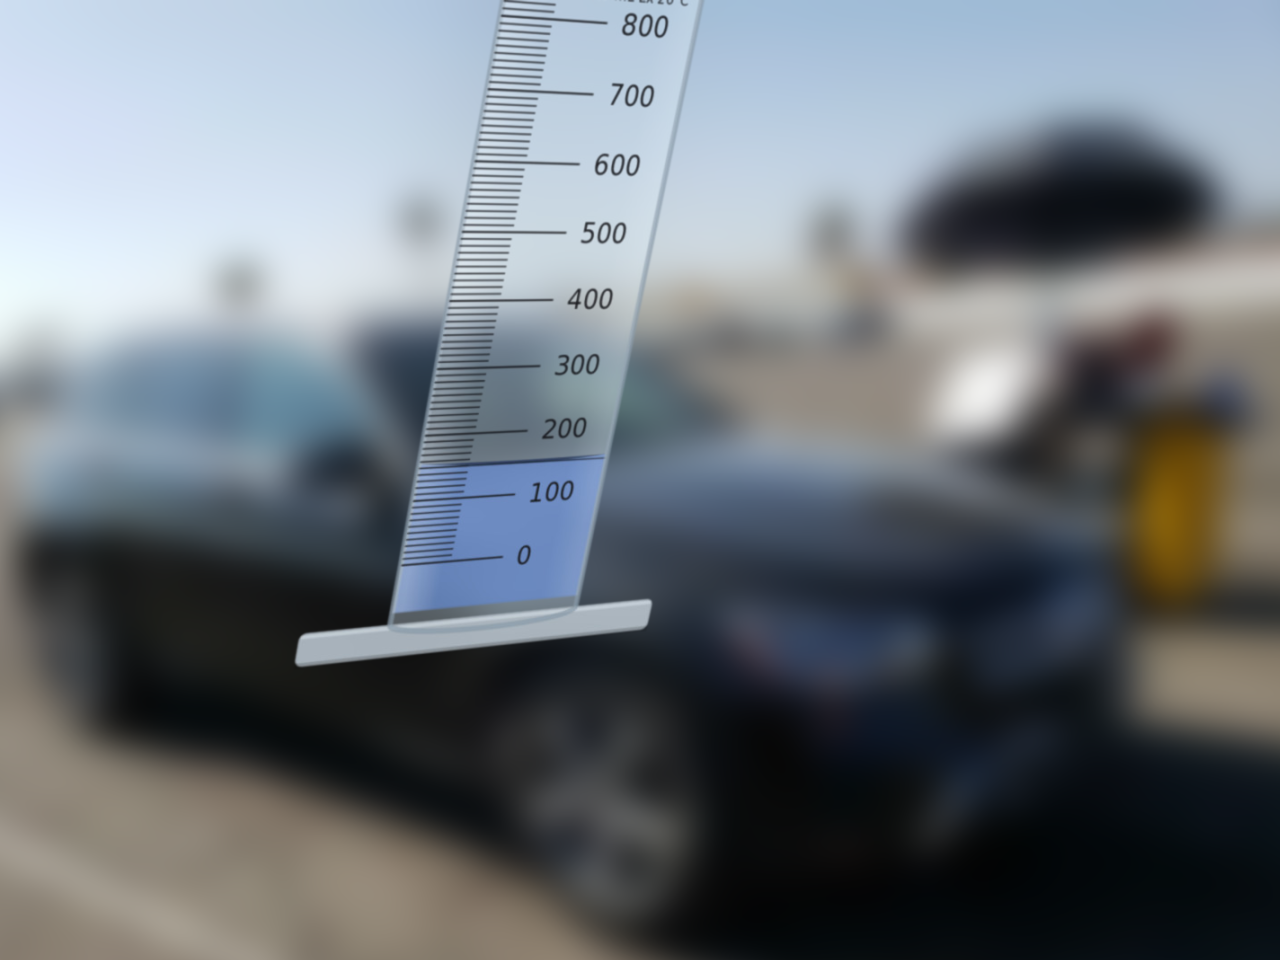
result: 150,mL
